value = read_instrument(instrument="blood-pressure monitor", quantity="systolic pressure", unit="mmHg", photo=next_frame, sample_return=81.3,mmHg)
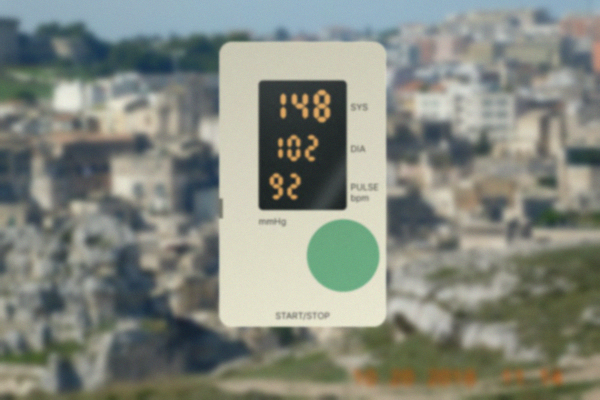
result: 148,mmHg
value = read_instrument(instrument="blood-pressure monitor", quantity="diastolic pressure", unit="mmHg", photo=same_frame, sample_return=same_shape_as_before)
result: 102,mmHg
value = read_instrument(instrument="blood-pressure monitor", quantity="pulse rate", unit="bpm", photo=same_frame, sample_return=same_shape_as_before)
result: 92,bpm
